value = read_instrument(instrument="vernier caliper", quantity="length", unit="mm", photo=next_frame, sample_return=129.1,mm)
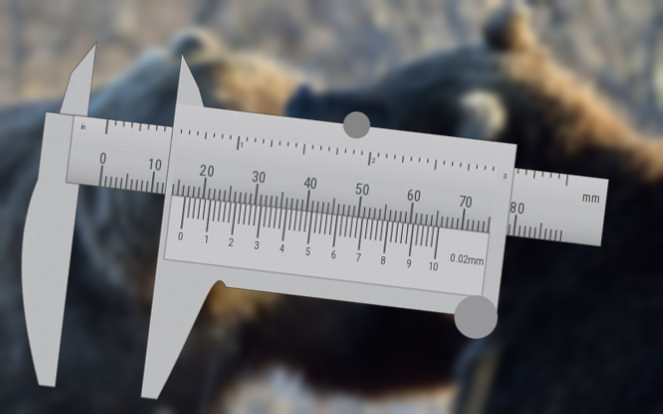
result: 16.5,mm
